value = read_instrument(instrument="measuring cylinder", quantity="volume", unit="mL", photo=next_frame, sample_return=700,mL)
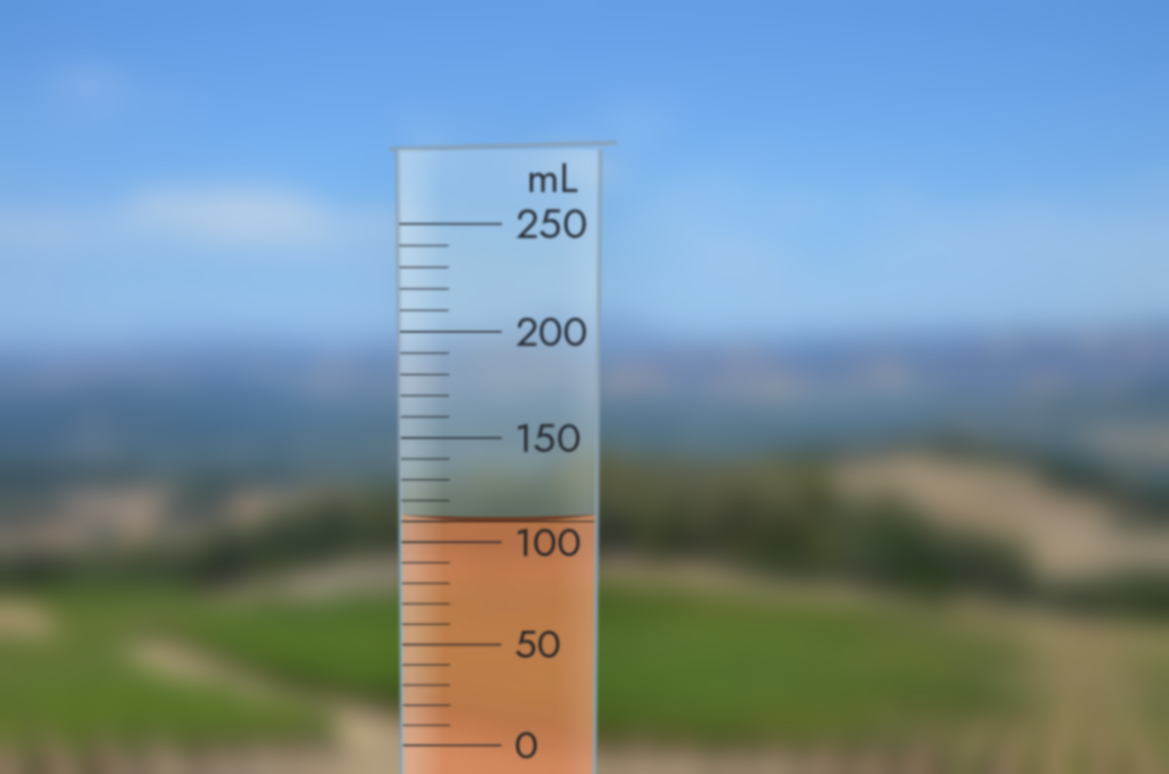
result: 110,mL
